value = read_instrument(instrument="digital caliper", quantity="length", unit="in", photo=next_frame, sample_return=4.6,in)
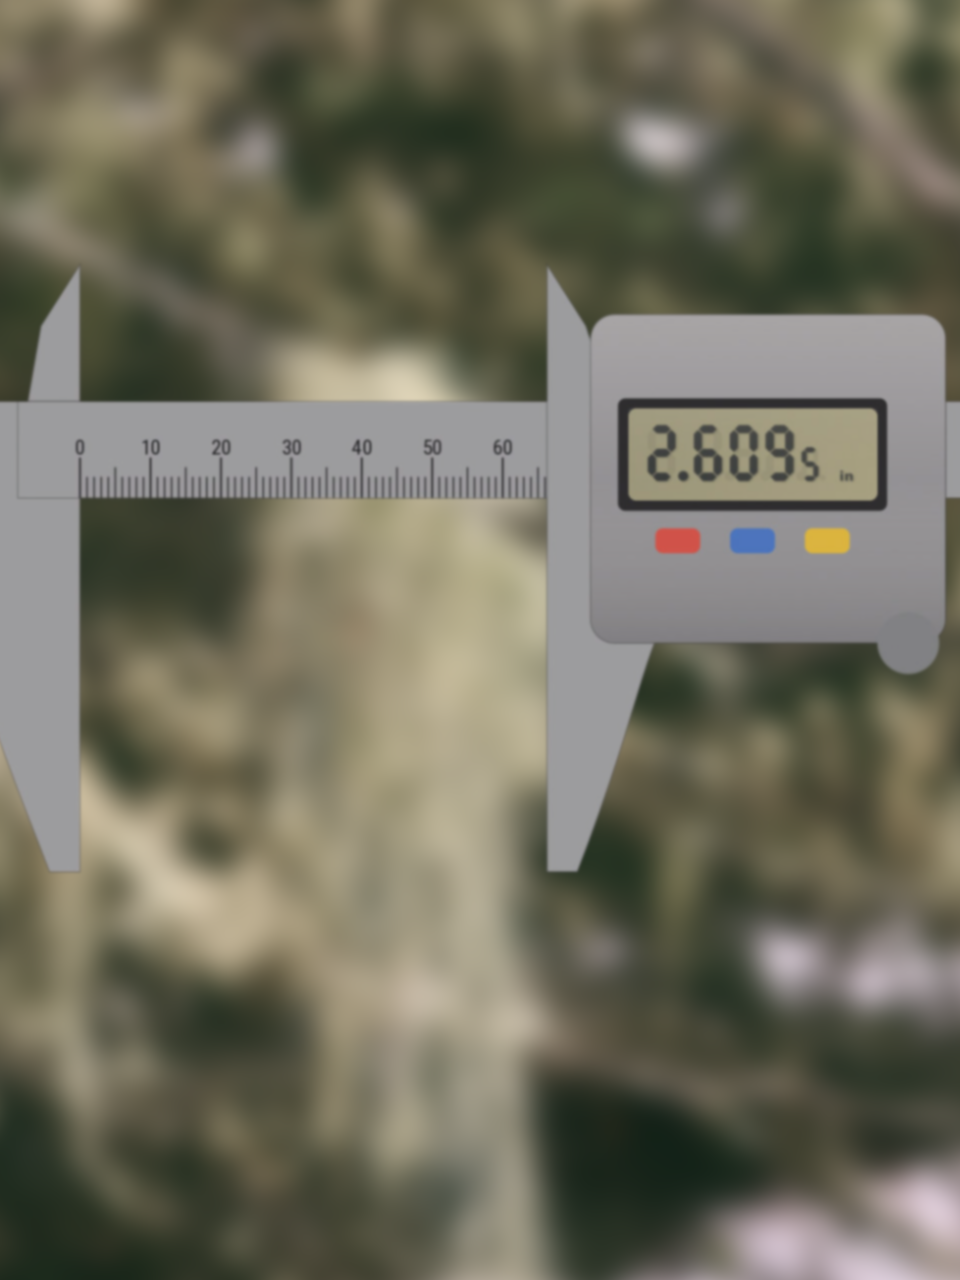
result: 2.6095,in
